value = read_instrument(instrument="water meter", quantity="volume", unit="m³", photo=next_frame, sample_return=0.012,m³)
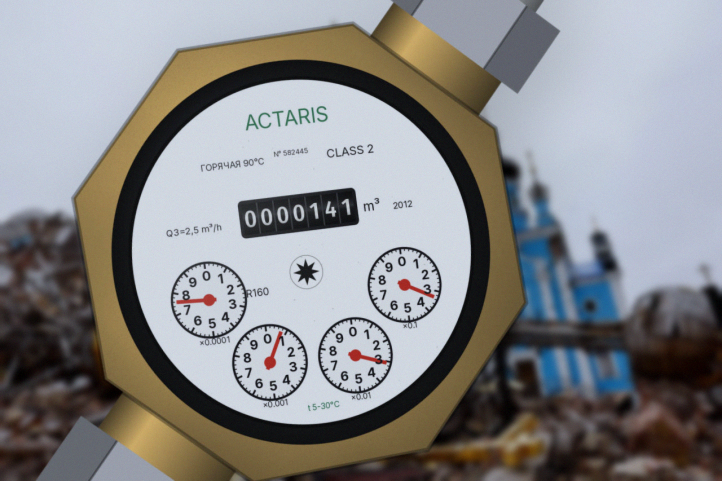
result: 141.3307,m³
